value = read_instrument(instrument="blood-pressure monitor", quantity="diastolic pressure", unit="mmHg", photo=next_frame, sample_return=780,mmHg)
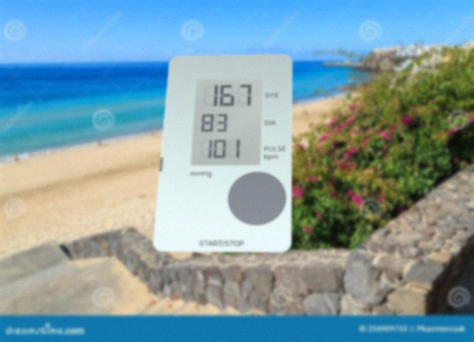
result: 83,mmHg
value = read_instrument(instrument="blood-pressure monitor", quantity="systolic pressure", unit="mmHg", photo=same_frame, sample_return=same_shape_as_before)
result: 167,mmHg
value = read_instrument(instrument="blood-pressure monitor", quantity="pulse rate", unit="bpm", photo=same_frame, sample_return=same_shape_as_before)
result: 101,bpm
